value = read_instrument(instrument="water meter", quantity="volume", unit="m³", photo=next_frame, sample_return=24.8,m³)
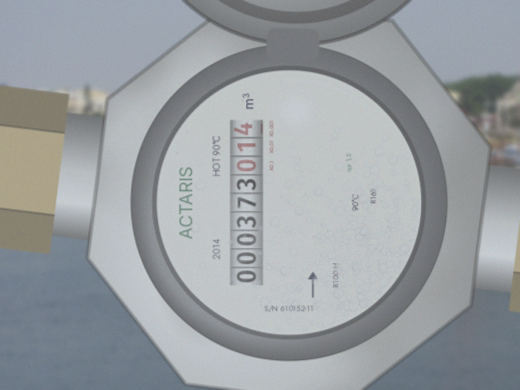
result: 373.014,m³
